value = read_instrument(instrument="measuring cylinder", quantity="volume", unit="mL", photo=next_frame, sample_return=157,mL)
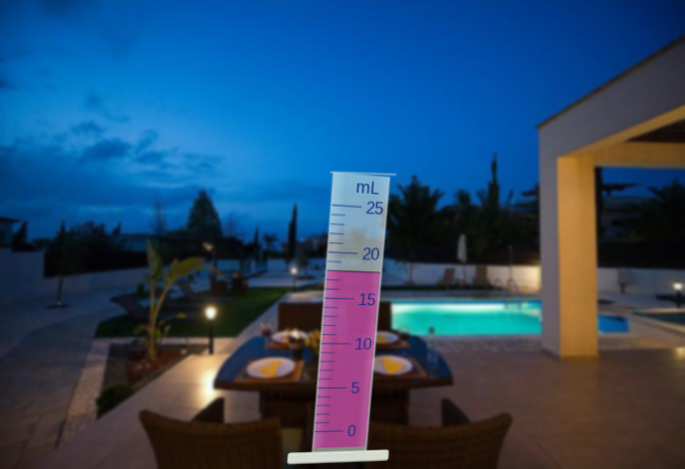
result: 18,mL
